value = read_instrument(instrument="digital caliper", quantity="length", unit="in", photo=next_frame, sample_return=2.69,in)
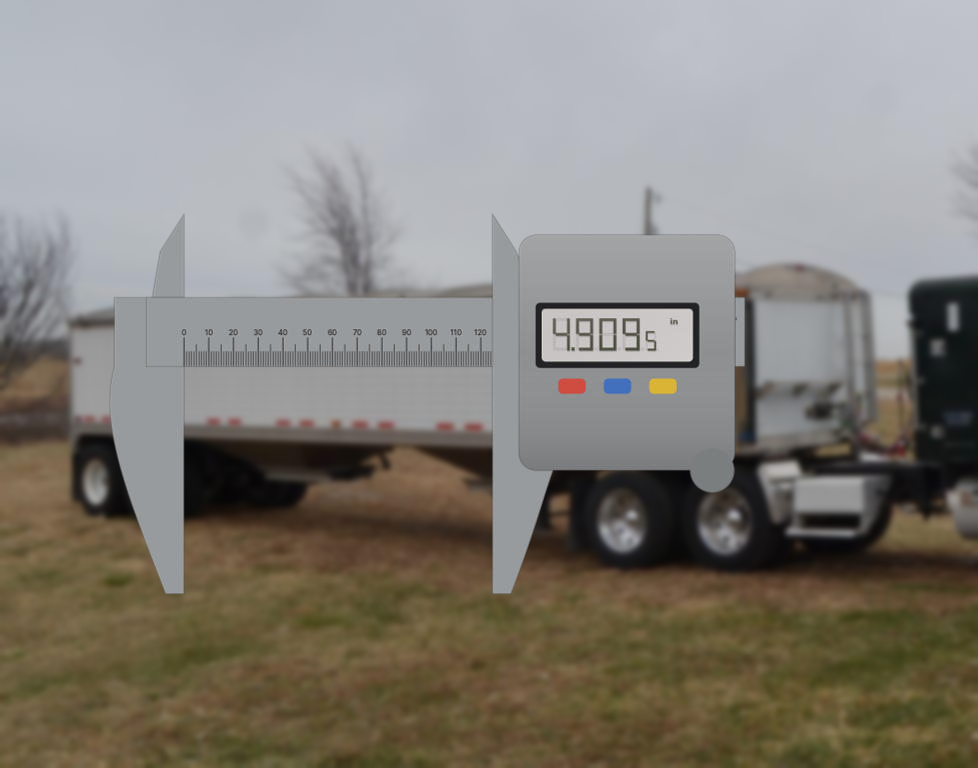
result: 4.9095,in
